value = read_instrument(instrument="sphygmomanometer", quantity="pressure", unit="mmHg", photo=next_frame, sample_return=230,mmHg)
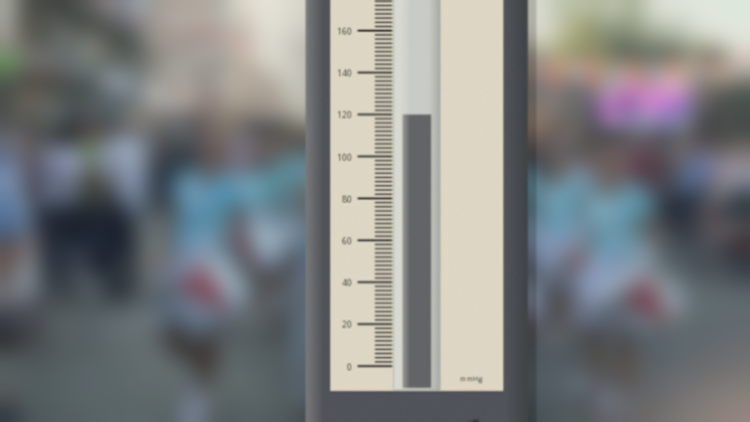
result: 120,mmHg
